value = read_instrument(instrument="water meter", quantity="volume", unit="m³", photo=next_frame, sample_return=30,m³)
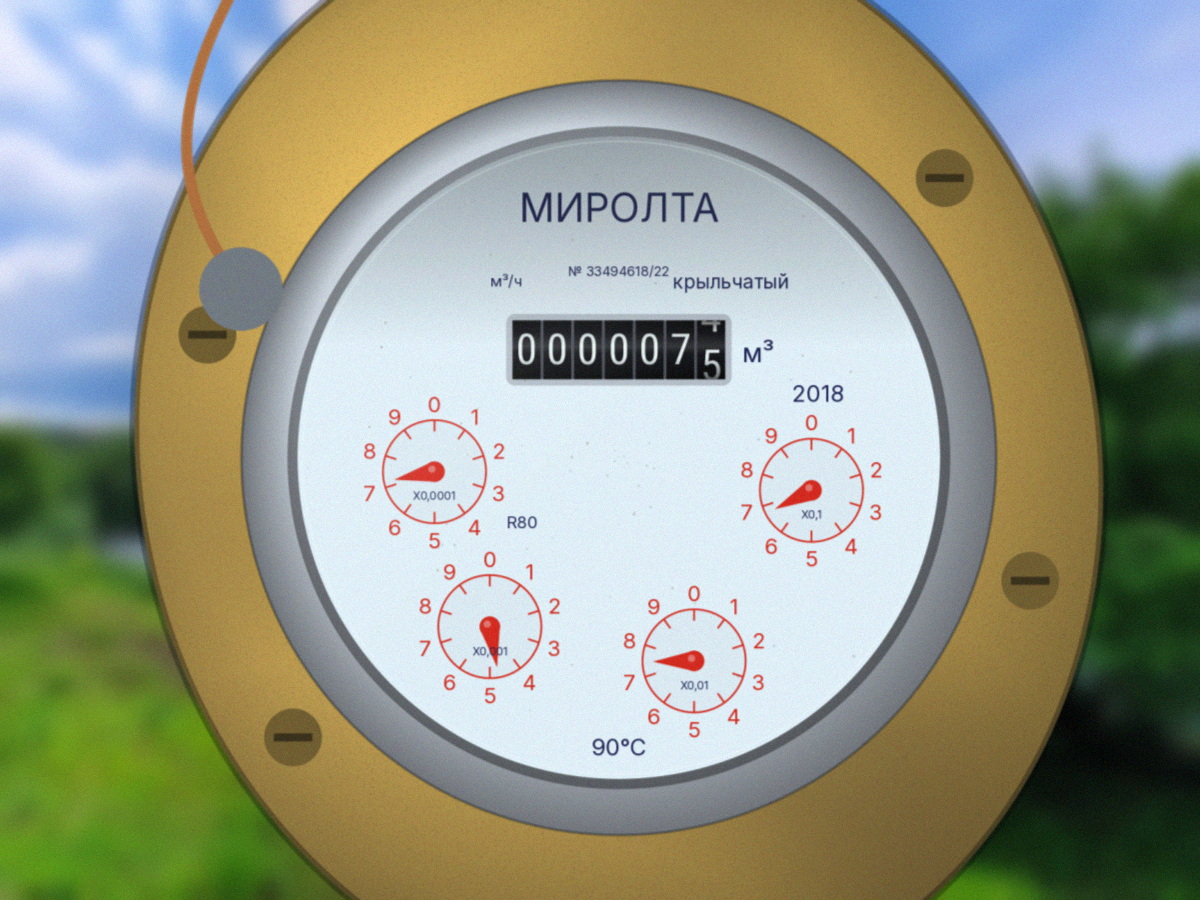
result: 74.6747,m³
